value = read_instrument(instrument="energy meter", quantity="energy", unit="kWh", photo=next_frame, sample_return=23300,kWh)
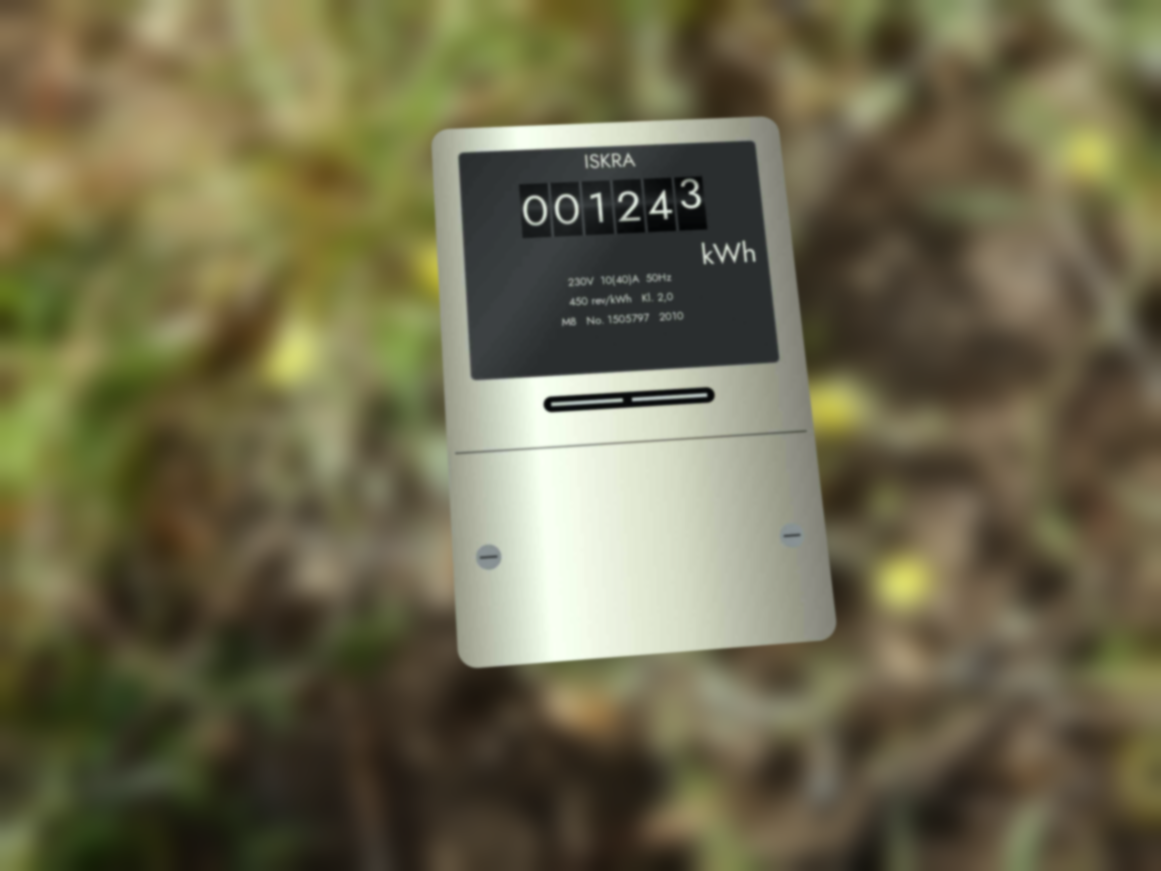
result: 1243,kWh
